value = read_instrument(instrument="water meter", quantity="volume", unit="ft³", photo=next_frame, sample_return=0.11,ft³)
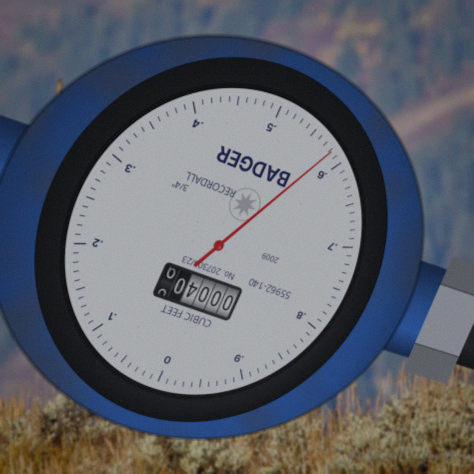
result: 408.58,ft³
